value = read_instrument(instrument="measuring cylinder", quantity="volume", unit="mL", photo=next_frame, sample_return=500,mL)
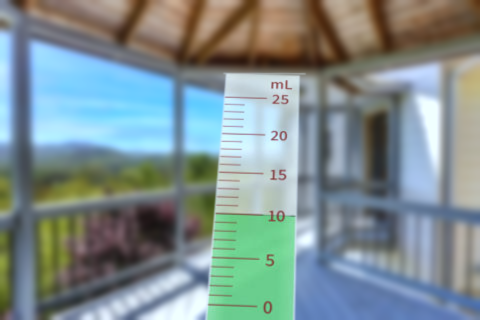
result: 10,mL
